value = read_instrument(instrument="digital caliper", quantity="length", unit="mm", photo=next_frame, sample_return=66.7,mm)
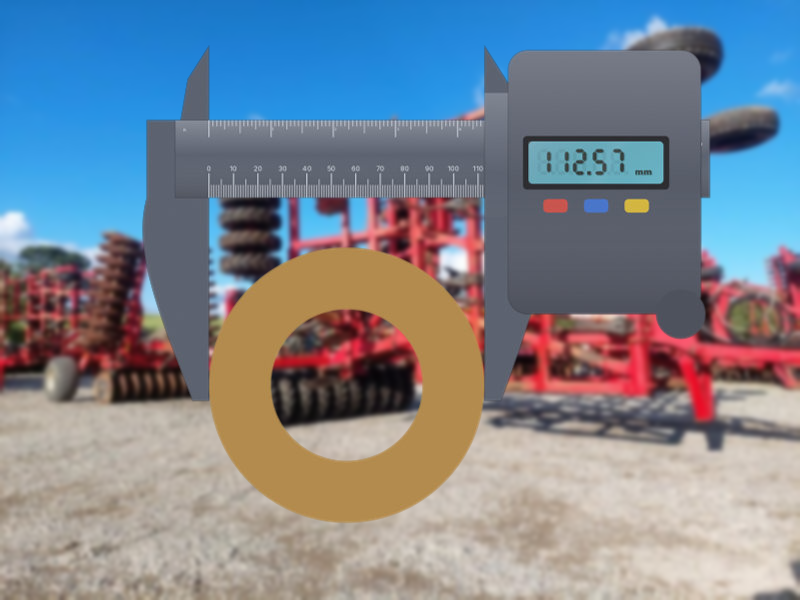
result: 112.57,mm
